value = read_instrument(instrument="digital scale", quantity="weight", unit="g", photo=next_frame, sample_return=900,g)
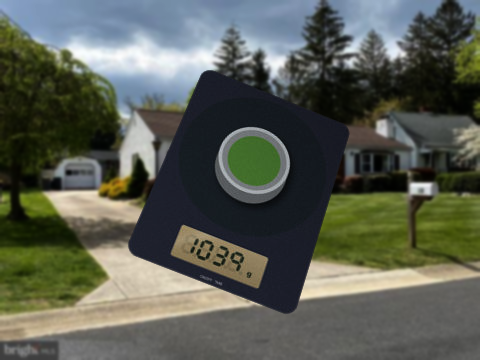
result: 1039,g
